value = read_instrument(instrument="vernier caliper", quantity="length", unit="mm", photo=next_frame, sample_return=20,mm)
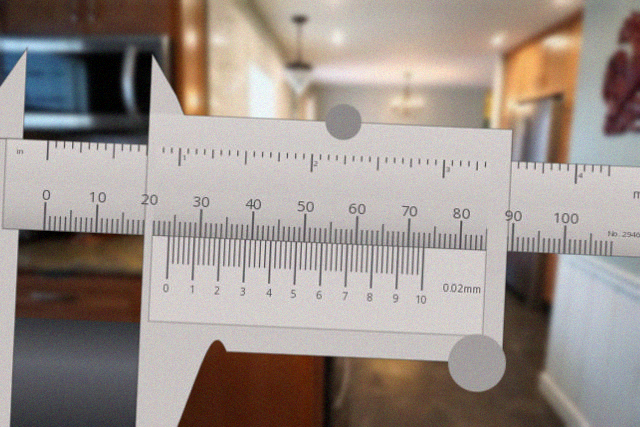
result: 24.0,mm
